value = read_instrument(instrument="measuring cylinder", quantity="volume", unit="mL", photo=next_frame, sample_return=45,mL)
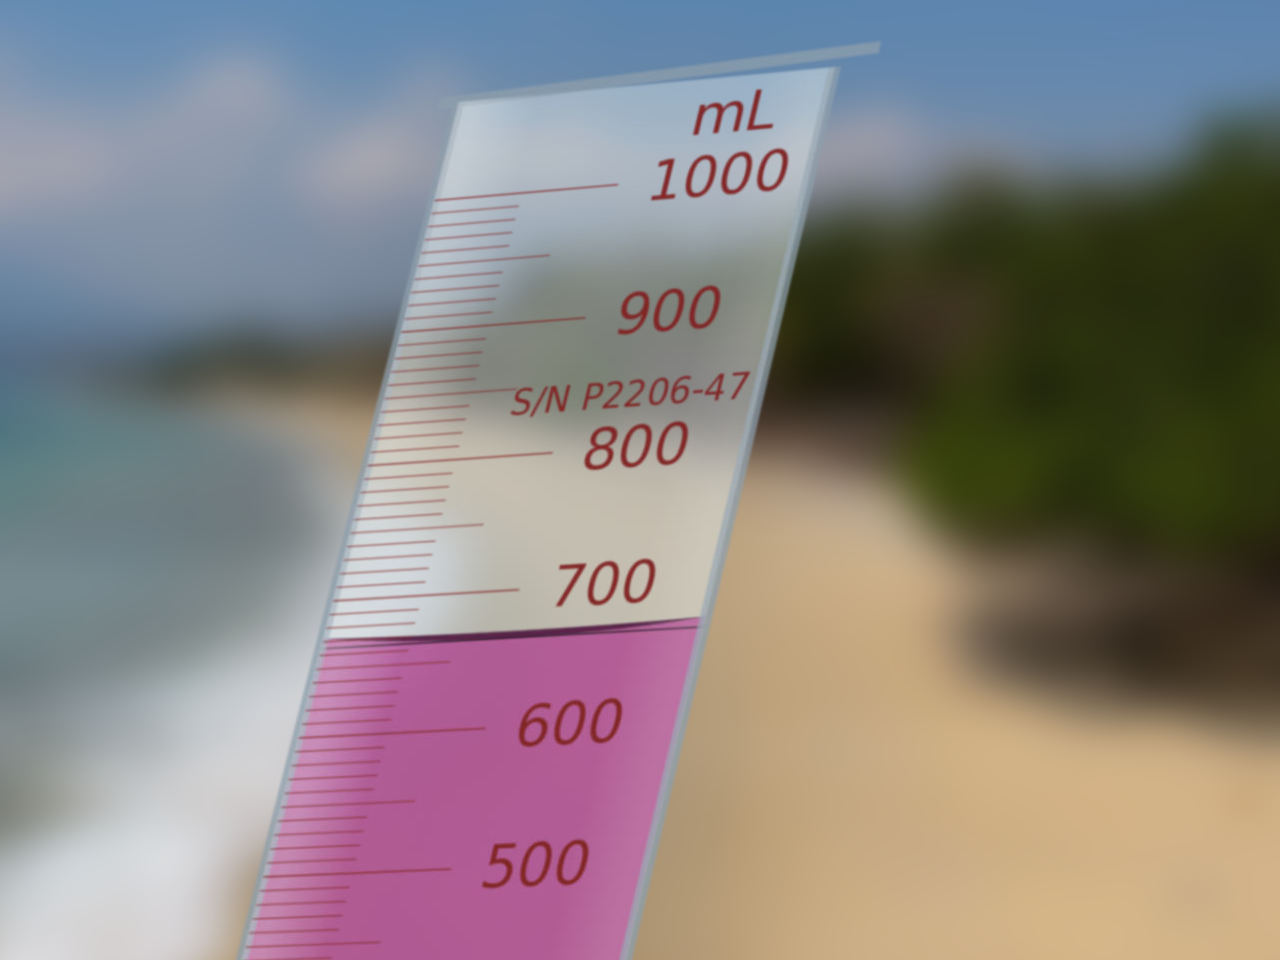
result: 665,mL
